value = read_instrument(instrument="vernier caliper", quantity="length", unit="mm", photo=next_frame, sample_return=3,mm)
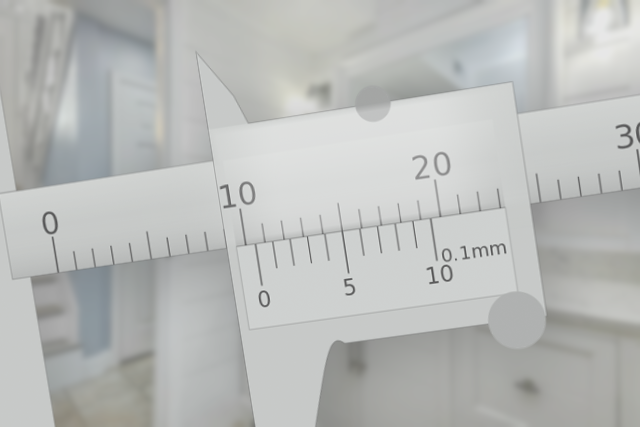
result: 10.5,mm
